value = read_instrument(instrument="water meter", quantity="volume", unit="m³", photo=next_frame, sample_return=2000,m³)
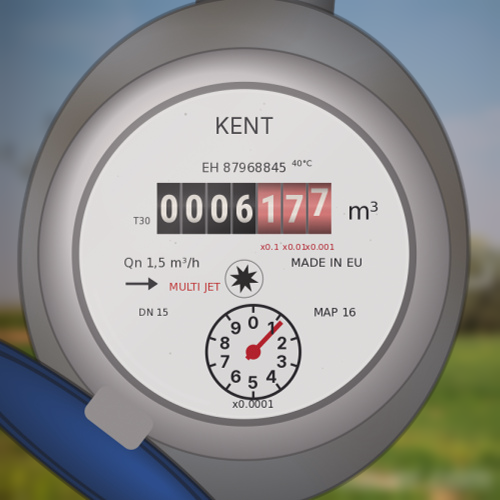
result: 6.1771,m³
